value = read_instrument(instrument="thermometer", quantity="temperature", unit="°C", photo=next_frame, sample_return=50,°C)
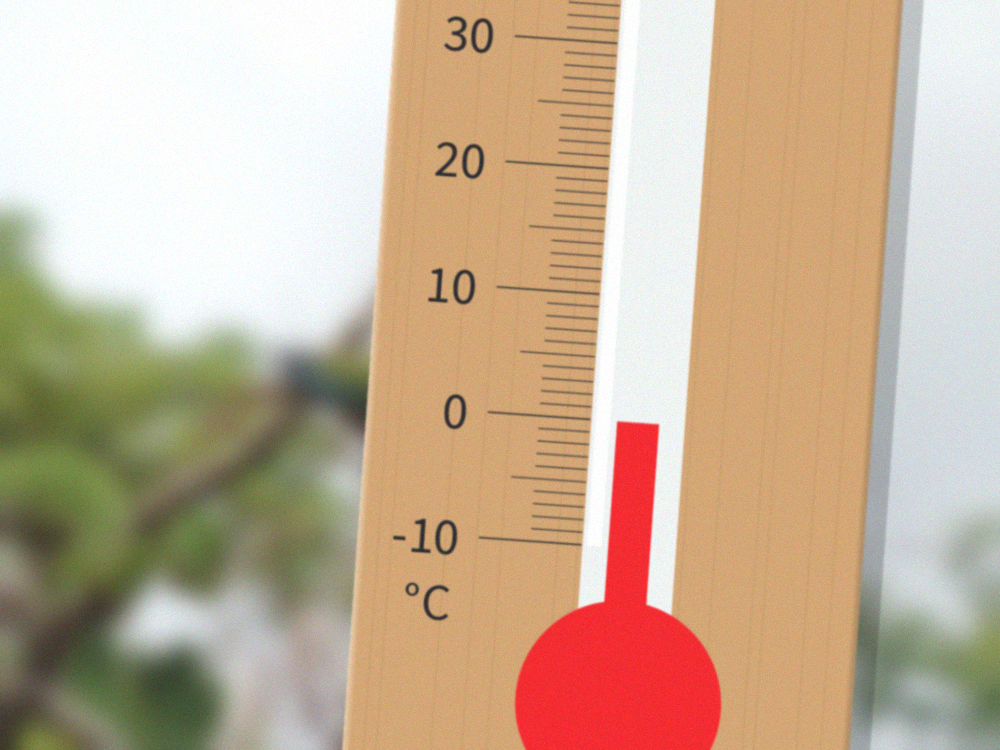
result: 0,°C
